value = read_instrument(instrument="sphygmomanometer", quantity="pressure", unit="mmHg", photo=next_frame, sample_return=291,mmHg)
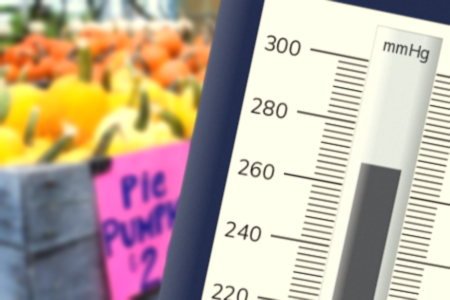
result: 268,mmHg
